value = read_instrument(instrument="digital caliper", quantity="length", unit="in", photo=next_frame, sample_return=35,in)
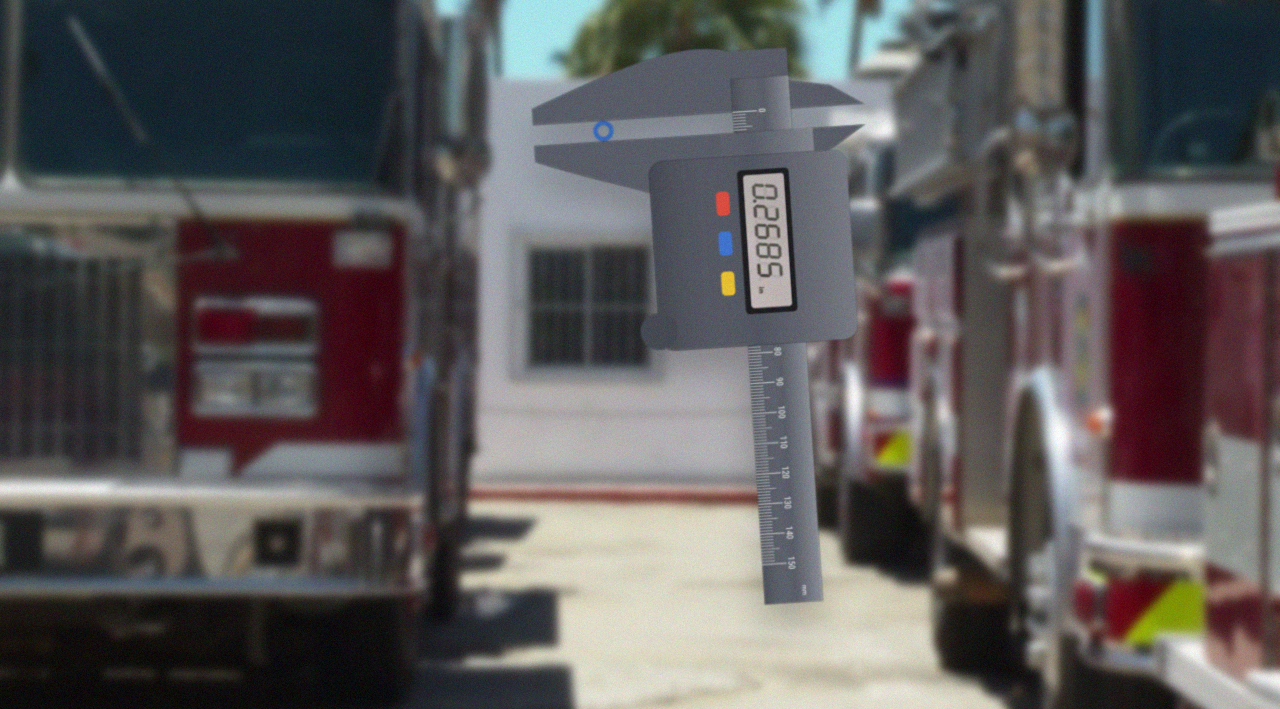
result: 0.2685,in
